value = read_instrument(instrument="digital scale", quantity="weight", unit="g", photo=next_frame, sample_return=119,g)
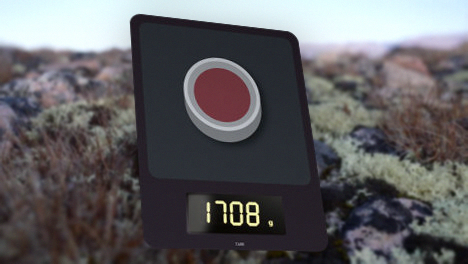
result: 1708,g
